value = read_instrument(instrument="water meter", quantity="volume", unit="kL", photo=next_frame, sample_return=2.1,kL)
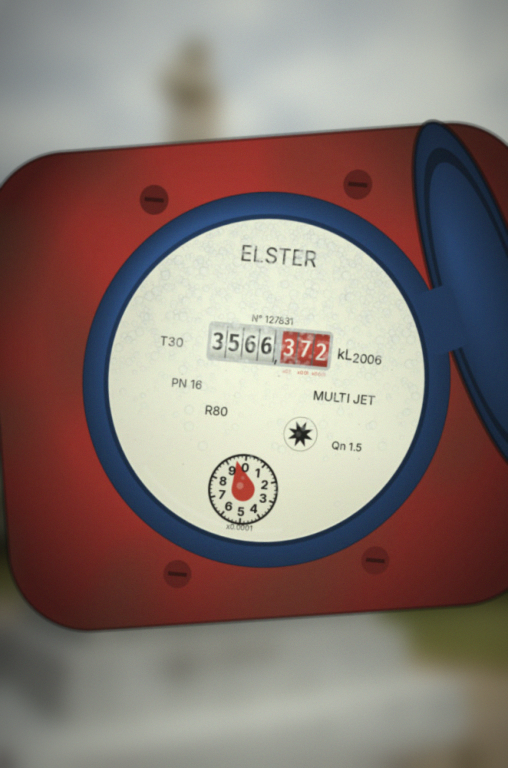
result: 3566.3719,kL
